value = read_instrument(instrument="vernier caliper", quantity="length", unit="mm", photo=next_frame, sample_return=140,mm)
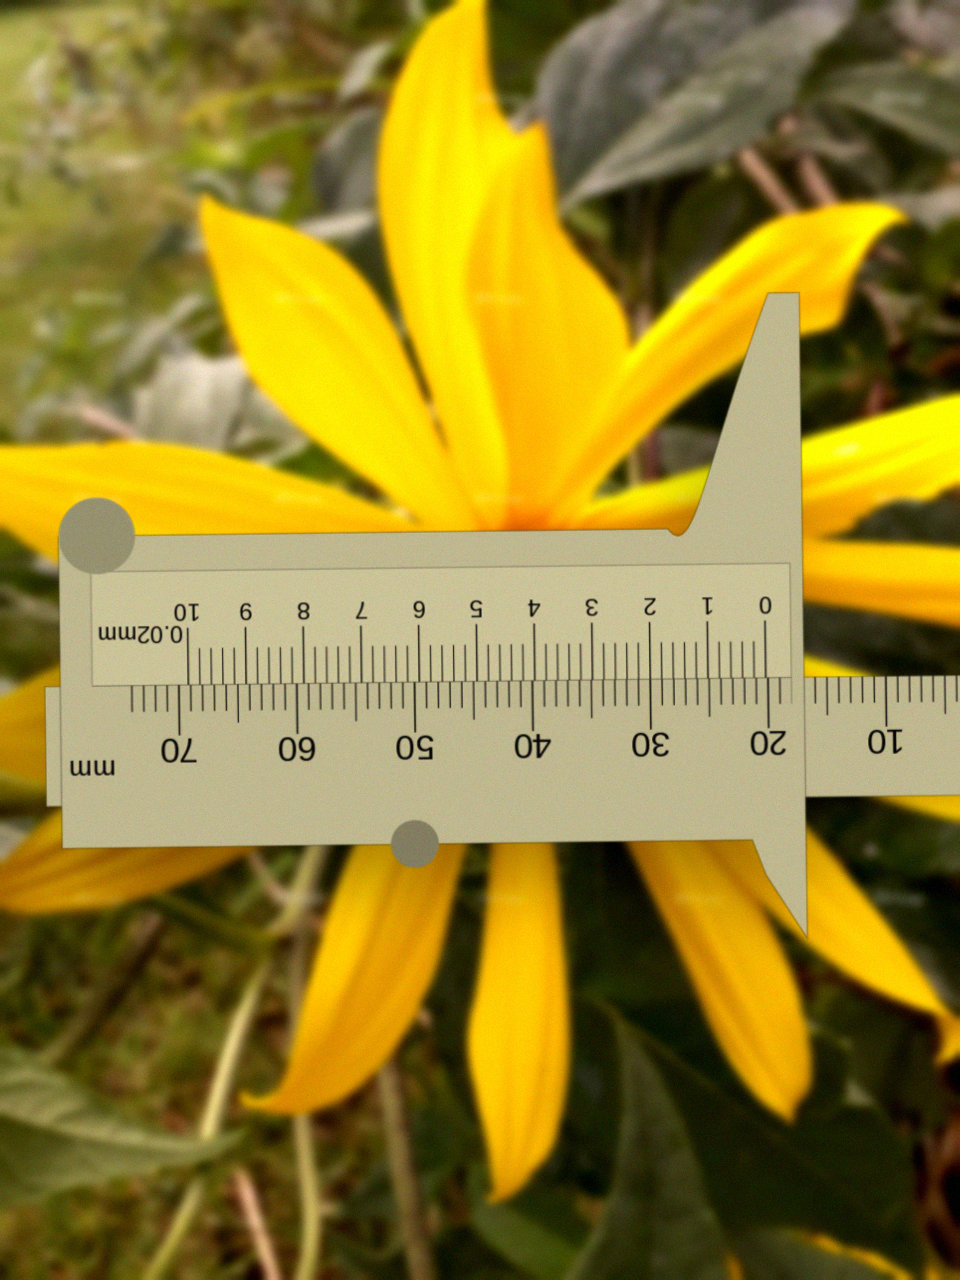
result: 20.2,mm
